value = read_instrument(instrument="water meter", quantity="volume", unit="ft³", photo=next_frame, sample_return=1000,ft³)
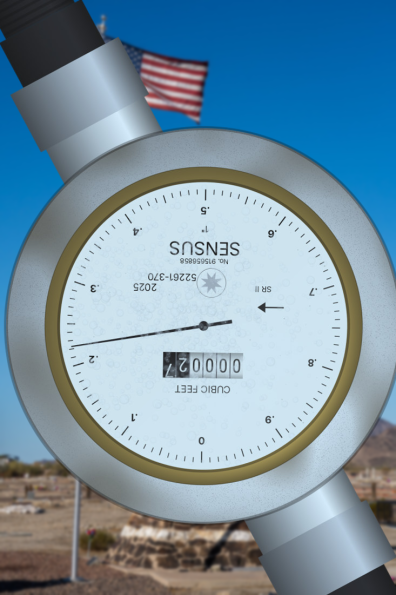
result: 27.22,ft³
